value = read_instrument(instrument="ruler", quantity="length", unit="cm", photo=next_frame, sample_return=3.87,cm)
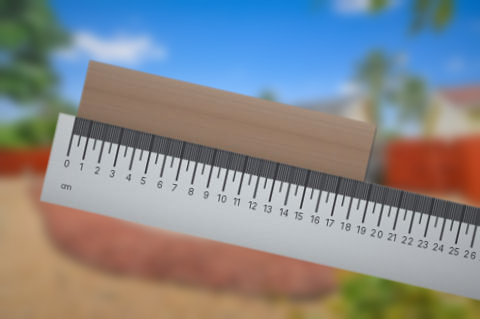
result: 18.5,cm
